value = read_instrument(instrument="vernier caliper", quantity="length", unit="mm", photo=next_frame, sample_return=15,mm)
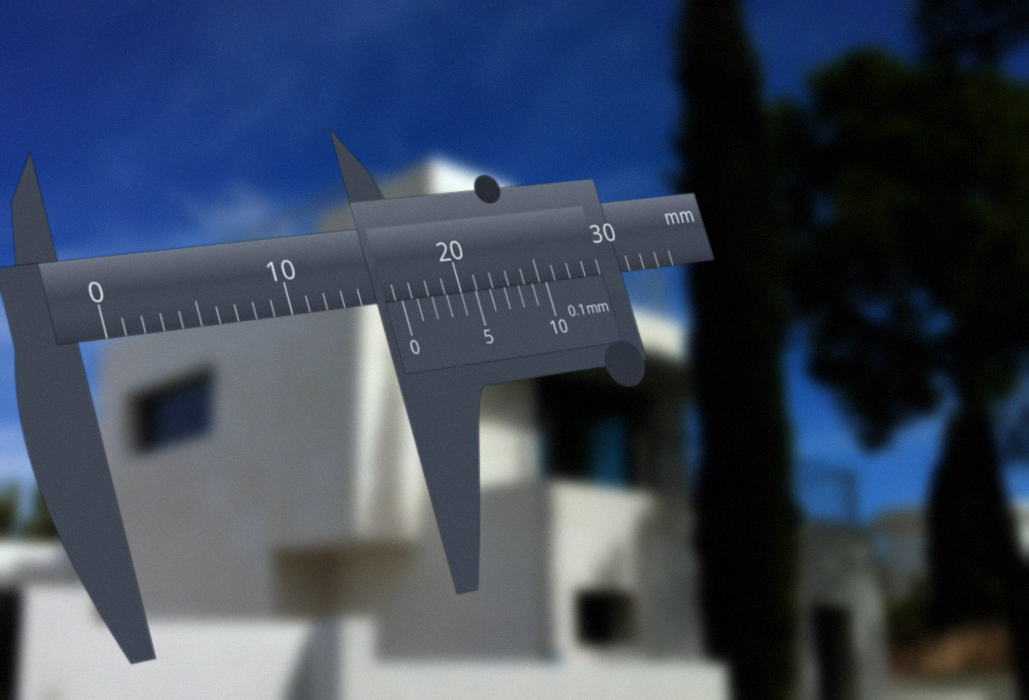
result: 16.4,mm
